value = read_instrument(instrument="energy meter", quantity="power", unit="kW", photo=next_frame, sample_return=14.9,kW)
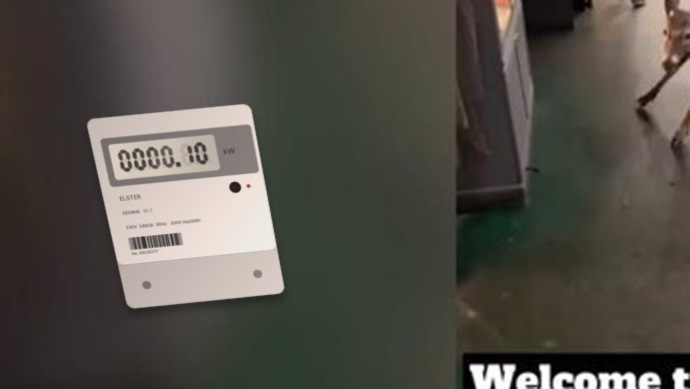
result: 0.10,kW
